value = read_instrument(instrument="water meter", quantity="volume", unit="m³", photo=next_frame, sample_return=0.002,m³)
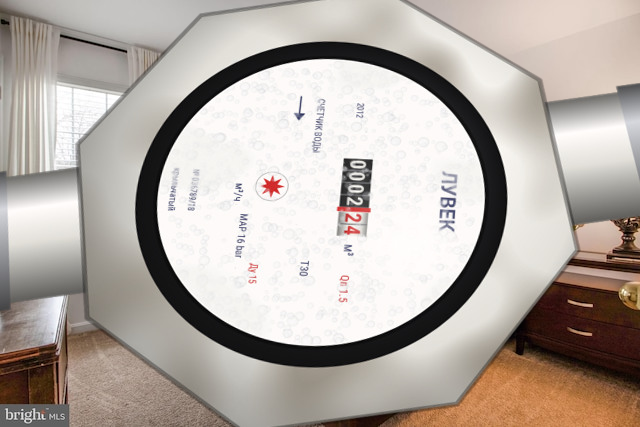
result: 2.24,m³
